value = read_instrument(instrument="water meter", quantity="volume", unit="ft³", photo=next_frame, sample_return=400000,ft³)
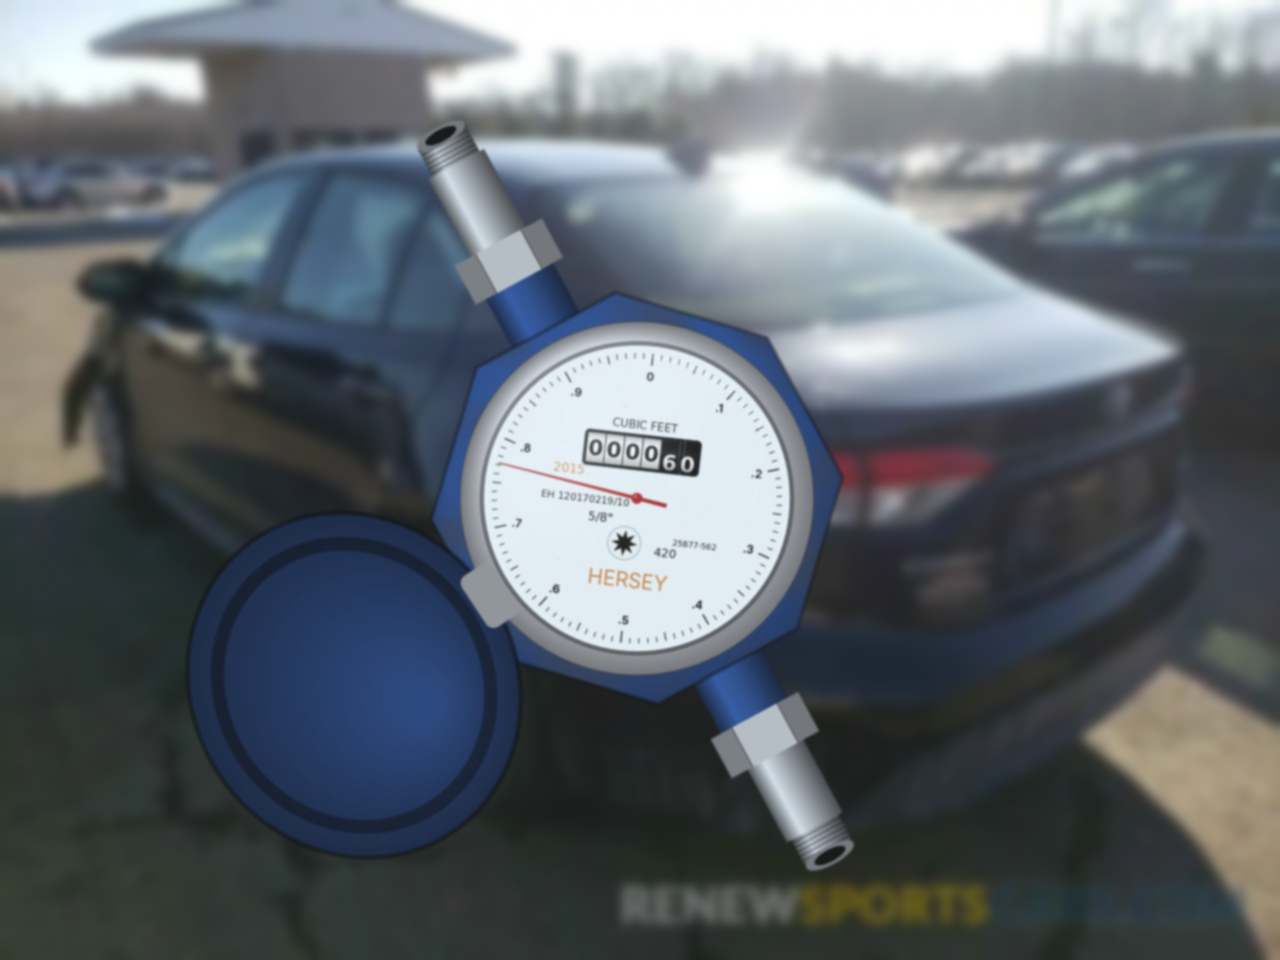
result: 59.77,ft³
